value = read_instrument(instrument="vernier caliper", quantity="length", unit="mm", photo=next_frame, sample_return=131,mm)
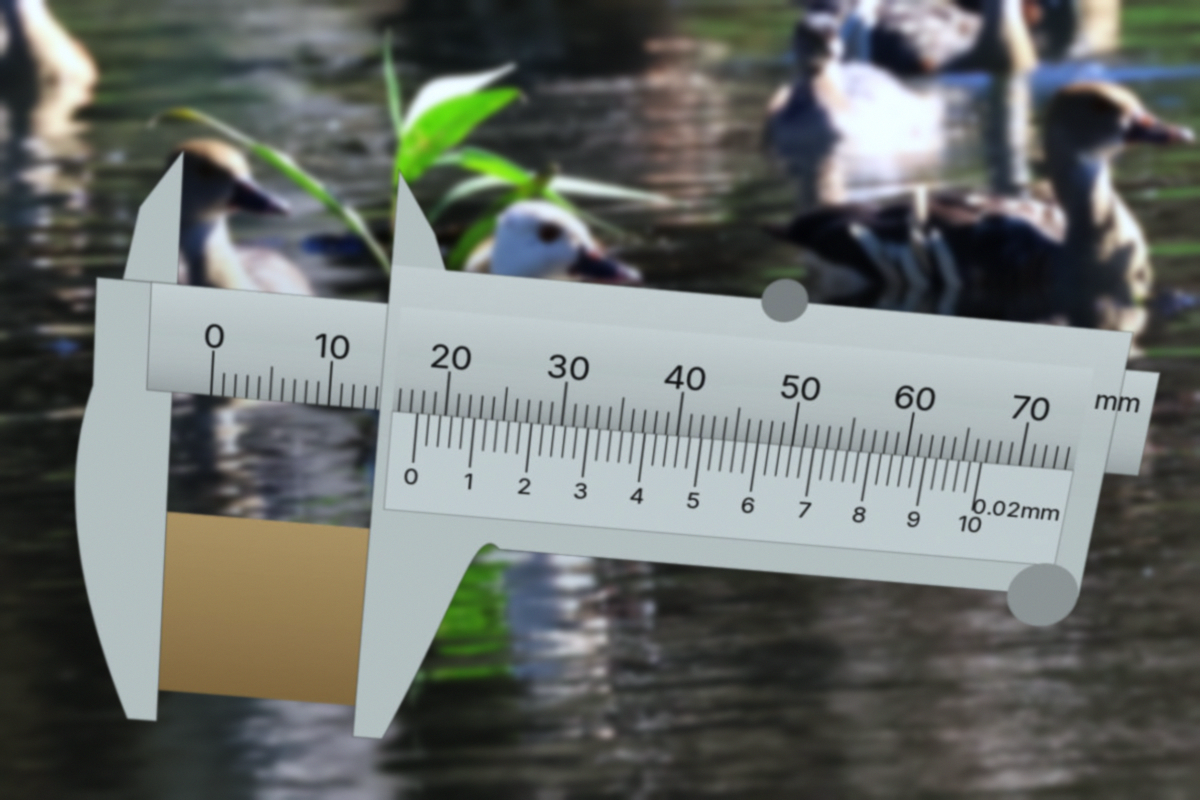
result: 17.6,mm
